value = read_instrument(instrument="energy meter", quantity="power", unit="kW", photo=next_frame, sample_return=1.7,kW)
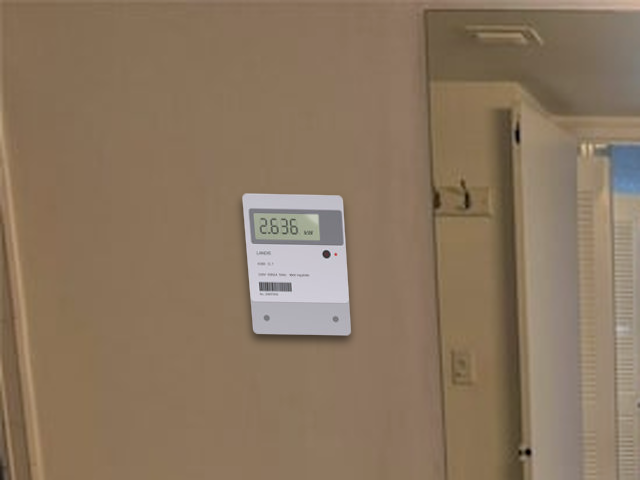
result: 2.636,kW
